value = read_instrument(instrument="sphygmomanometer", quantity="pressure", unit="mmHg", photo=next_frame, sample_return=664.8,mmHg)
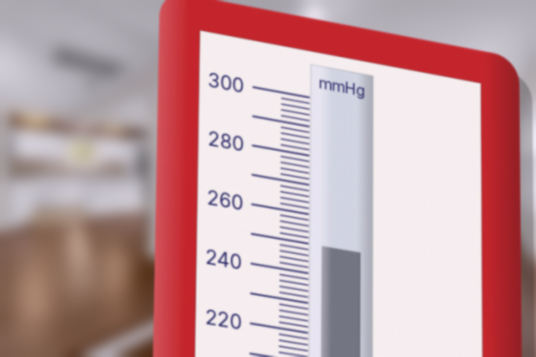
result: 250,mmHg
